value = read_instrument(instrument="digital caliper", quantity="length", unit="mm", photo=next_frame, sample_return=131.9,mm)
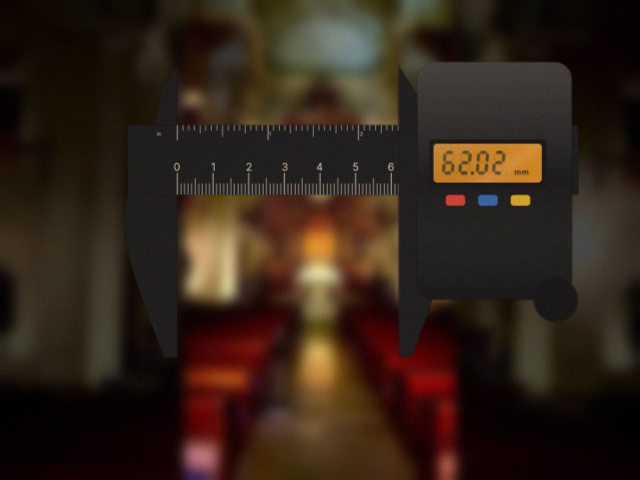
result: 62.02,mm
